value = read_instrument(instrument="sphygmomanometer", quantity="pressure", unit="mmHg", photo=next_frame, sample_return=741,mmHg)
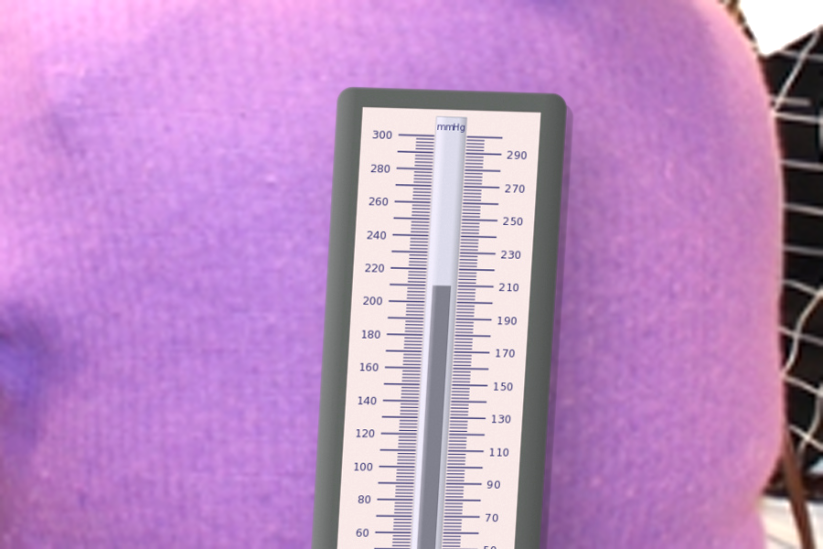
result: 210,mmHg
